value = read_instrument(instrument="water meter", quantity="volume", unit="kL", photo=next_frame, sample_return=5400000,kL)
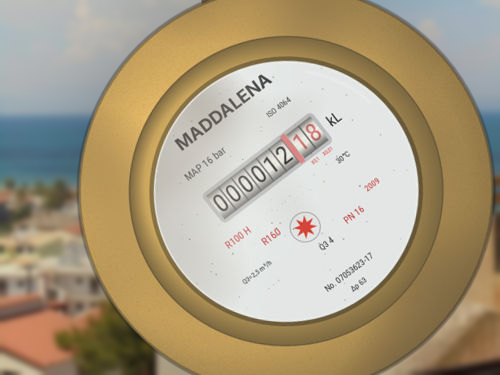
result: 12.18,kL
